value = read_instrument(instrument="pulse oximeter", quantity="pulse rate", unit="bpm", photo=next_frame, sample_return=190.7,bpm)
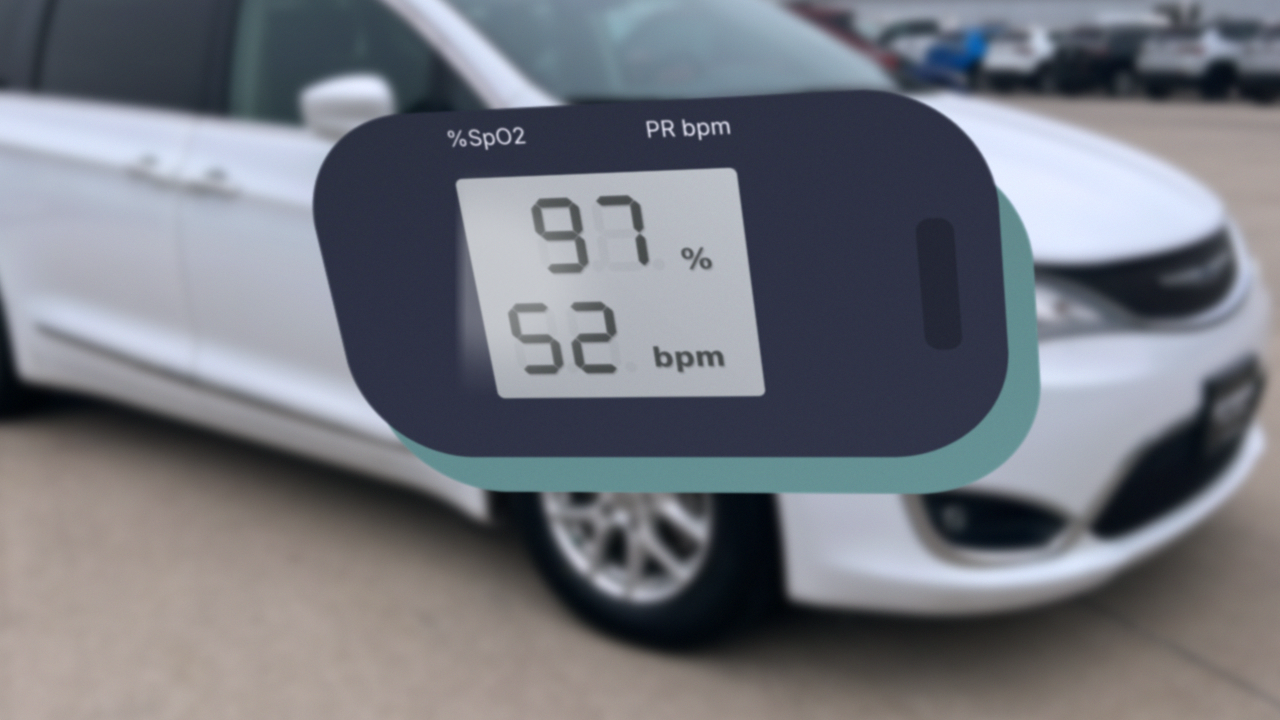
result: 52,bpm
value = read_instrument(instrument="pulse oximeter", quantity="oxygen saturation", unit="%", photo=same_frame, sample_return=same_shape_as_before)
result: 97,%
